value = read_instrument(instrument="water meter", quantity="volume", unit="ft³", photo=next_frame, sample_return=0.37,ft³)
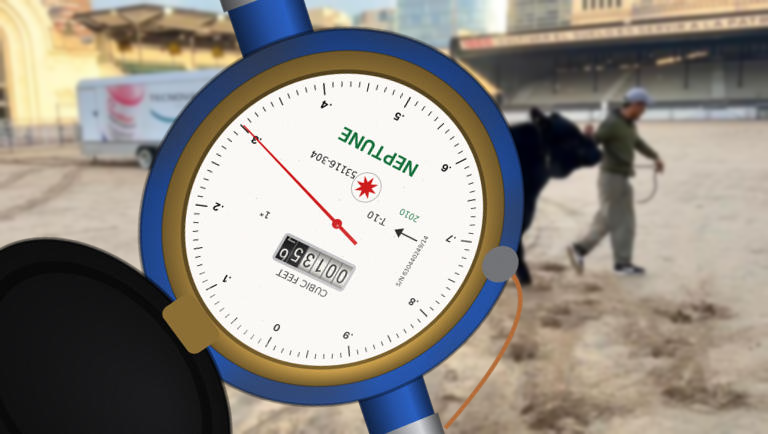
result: 1356.30,ft³
